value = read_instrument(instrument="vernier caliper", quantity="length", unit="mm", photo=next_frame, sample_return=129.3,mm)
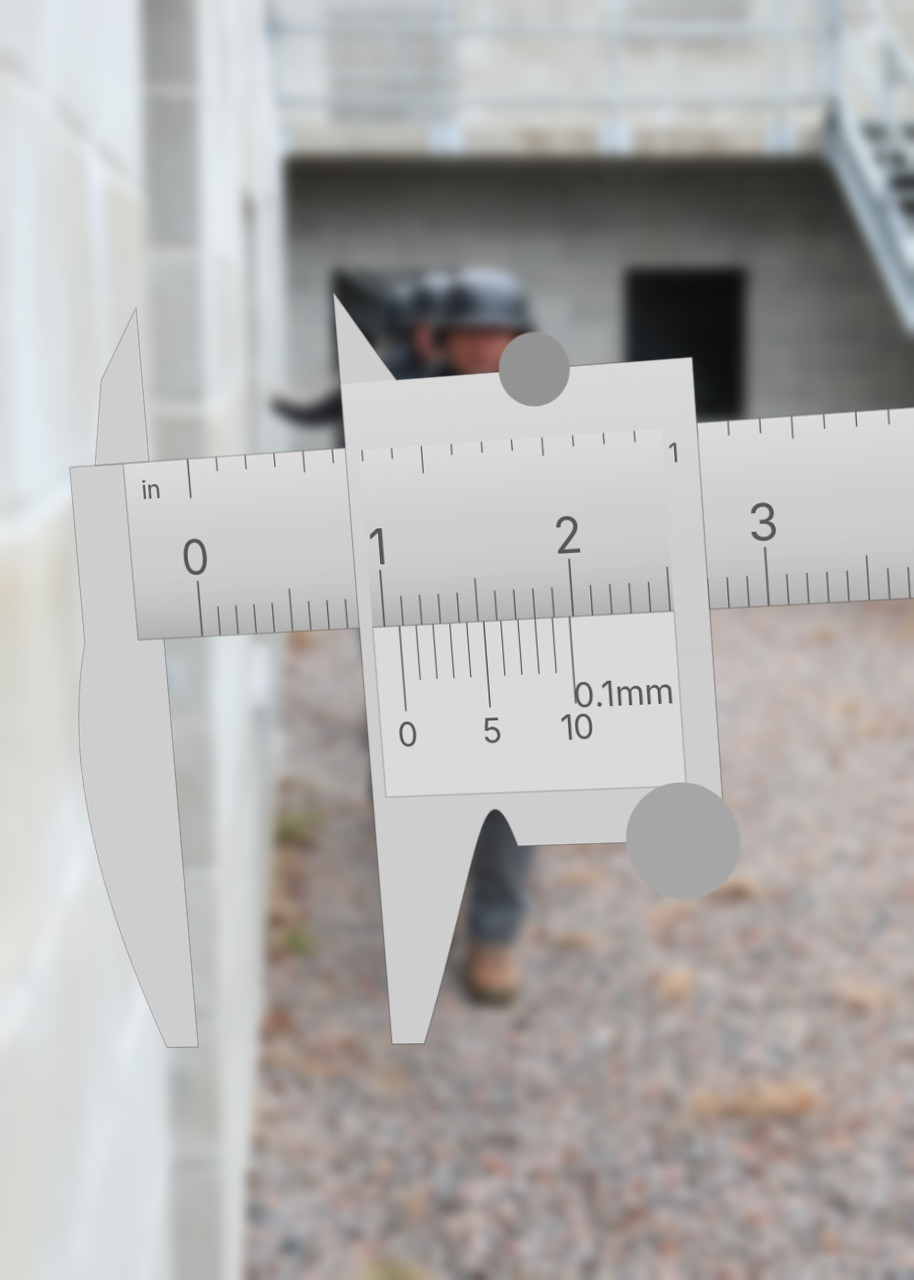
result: 10.8,mm
